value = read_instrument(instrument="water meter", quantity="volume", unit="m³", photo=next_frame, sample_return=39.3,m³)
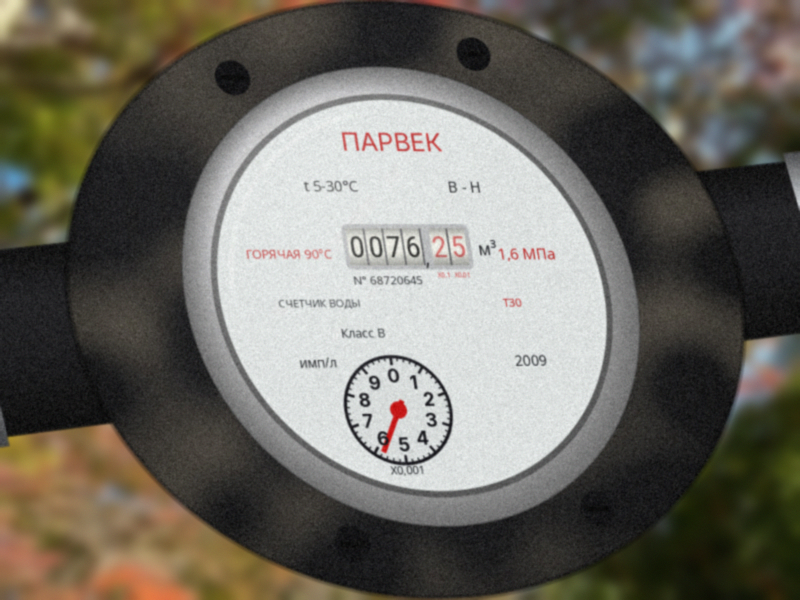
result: 76.255,m³
